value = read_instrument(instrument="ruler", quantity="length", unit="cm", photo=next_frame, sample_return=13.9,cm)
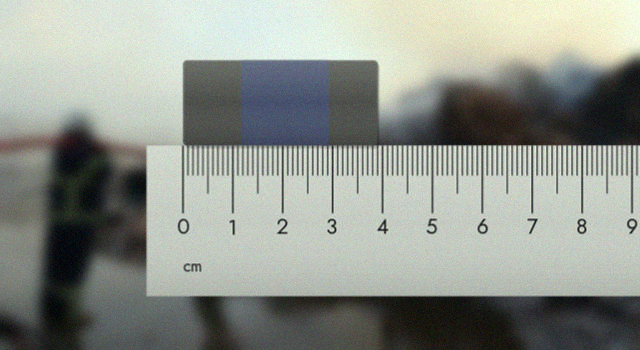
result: 3.9,cm
